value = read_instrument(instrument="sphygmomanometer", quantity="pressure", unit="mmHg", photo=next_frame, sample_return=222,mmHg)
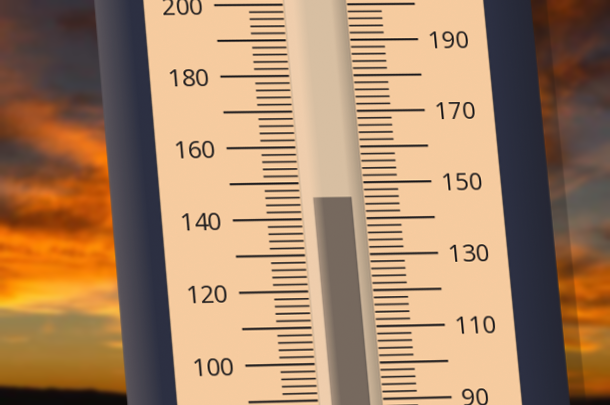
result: 146,mmHg
